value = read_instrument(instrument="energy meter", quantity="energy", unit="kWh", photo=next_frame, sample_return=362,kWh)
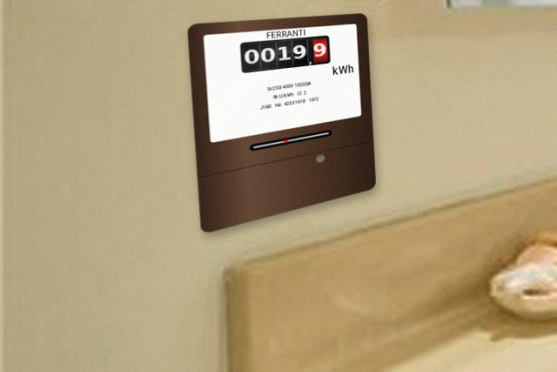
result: 19.9,kWh
